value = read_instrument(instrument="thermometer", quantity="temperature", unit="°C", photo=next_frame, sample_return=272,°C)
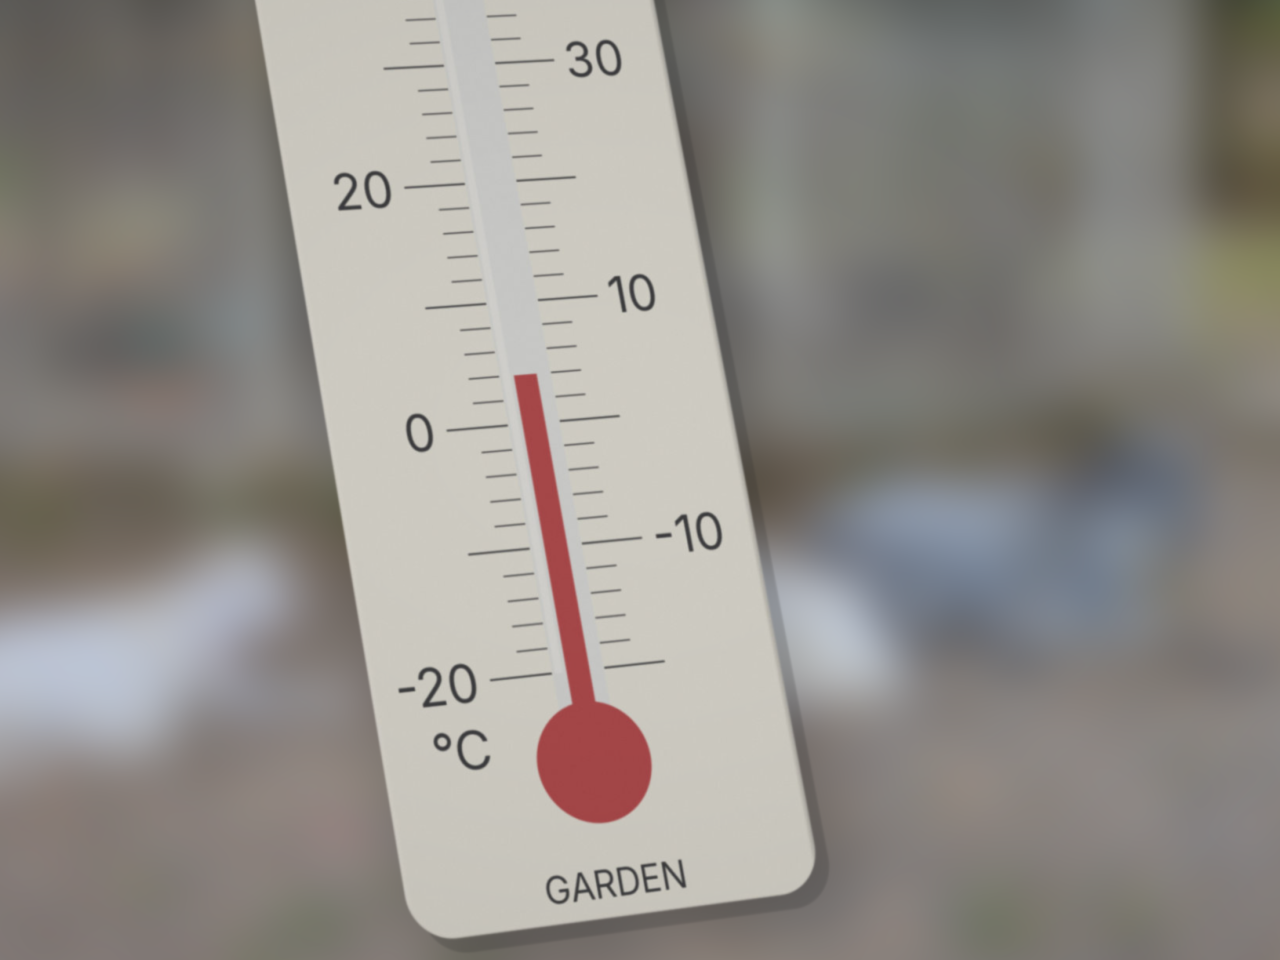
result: 4,°C
